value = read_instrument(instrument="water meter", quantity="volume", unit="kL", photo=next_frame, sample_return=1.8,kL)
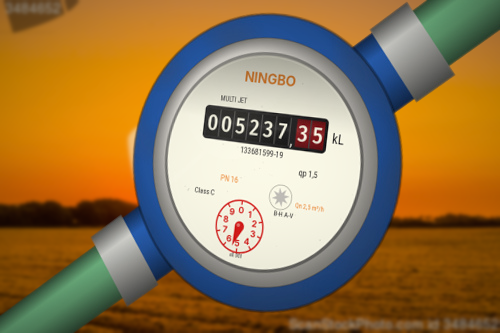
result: 5237.355,kL
